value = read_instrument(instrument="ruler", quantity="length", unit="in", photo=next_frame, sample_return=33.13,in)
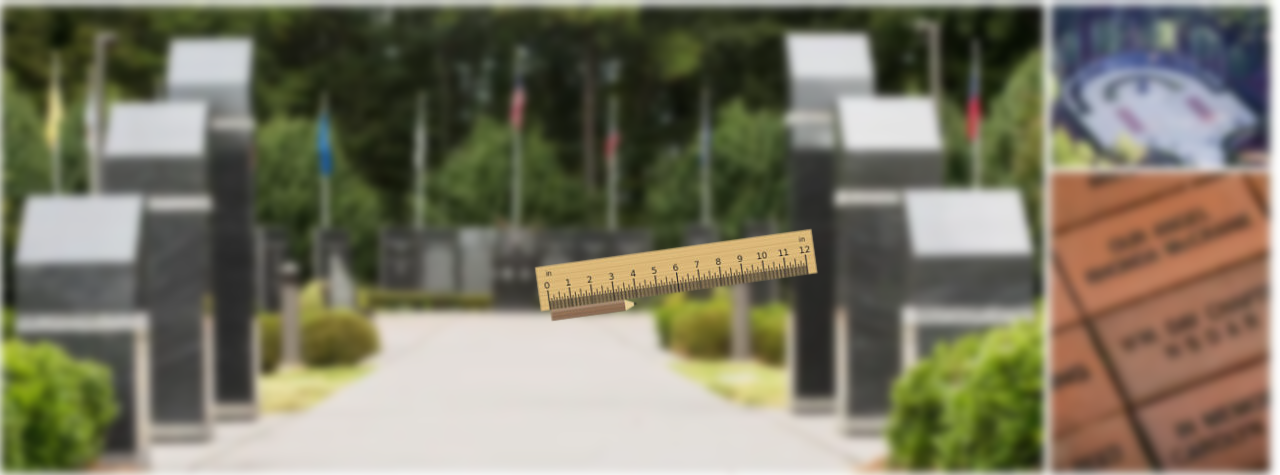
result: 4,in
